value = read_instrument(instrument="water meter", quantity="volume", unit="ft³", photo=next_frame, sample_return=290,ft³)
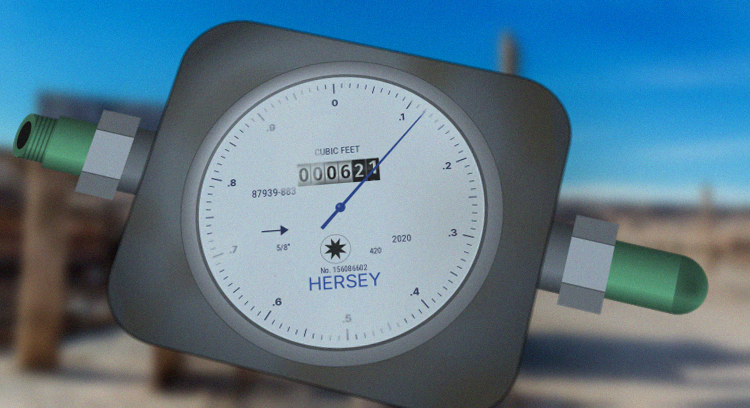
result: 621.12,ft³
